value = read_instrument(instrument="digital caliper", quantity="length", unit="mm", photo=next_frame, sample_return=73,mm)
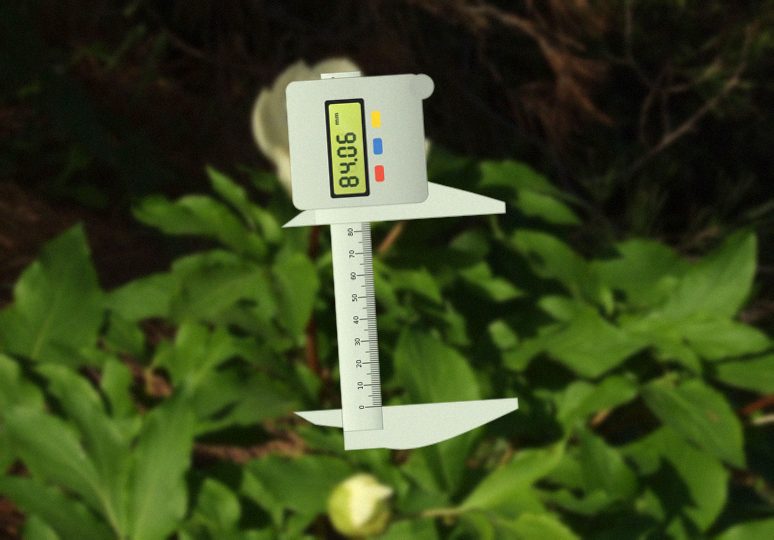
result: 84.06,mm
